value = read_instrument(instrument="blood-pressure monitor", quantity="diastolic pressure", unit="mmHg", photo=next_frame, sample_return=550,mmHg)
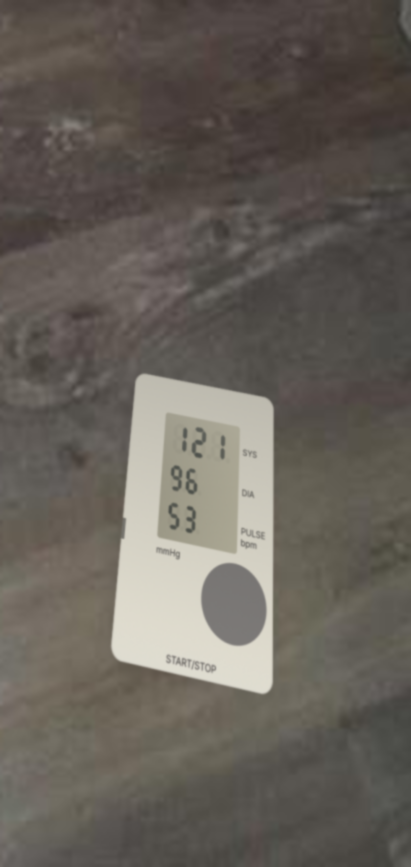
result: 96,mmHg
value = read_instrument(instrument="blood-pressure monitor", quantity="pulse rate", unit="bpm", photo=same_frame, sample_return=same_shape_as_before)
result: 53,bpm
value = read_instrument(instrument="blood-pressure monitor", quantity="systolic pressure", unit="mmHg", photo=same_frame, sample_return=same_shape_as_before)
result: 121,mmHg
